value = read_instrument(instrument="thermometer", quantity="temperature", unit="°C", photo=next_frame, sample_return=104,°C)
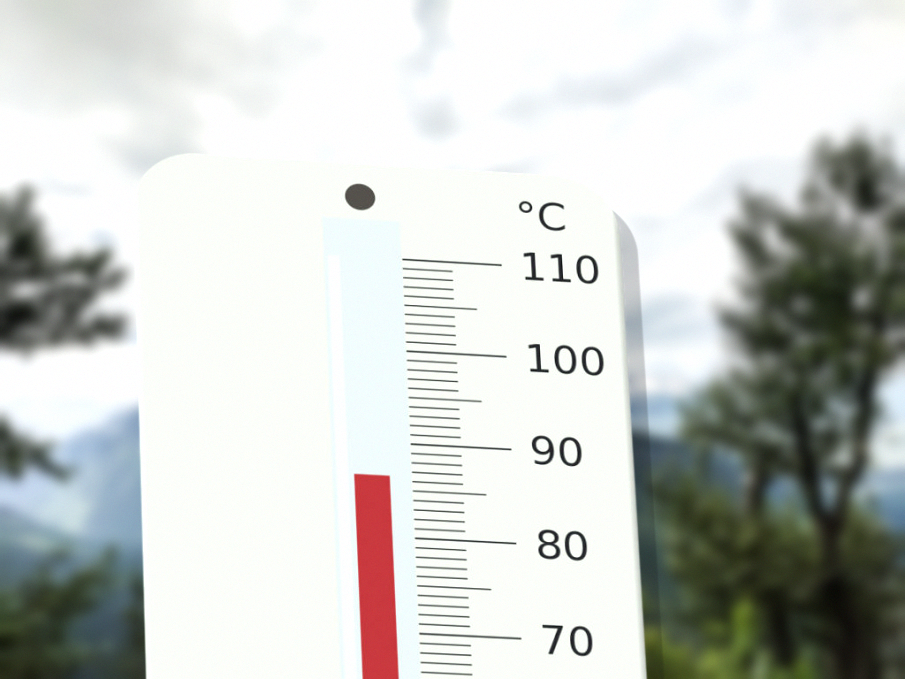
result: 86.5,°C
